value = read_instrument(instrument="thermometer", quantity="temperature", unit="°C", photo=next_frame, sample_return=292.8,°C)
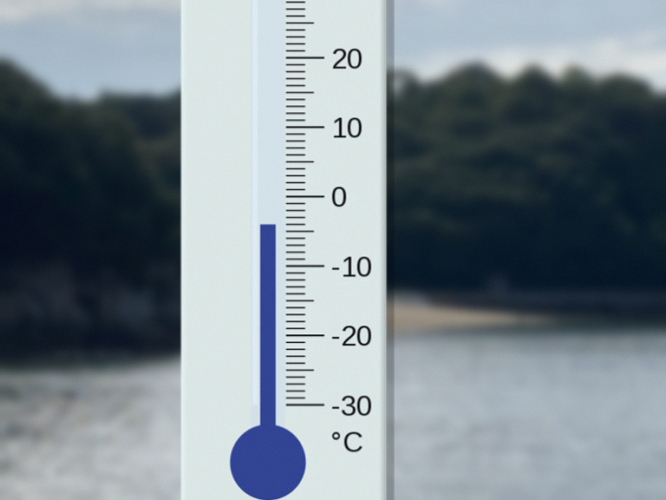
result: -4,°C
